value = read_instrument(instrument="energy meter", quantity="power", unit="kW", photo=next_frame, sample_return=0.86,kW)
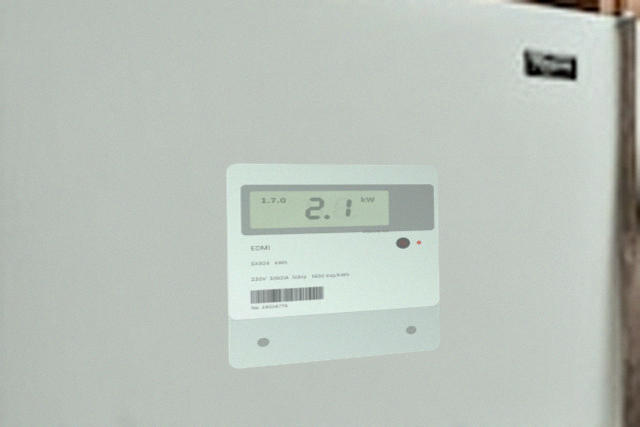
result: 2.1,kW
